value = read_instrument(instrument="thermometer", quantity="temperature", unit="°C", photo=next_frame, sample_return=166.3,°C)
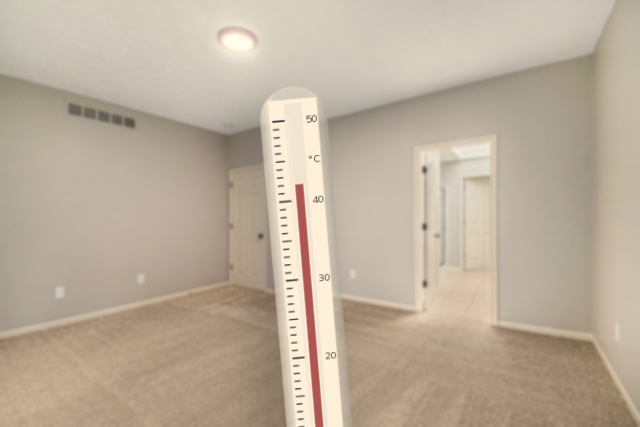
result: 42,°C
